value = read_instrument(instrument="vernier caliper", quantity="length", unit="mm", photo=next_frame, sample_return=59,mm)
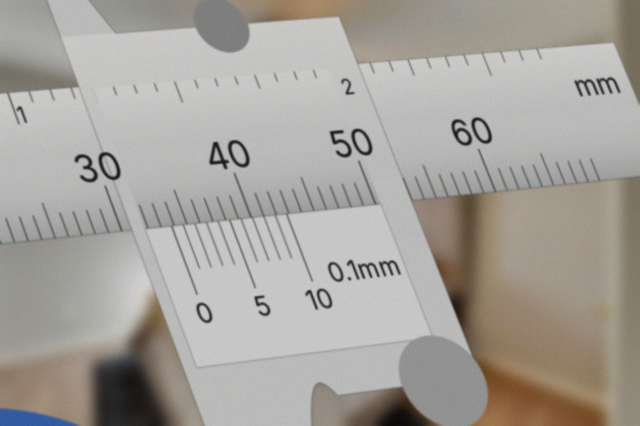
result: 33.8,mm
